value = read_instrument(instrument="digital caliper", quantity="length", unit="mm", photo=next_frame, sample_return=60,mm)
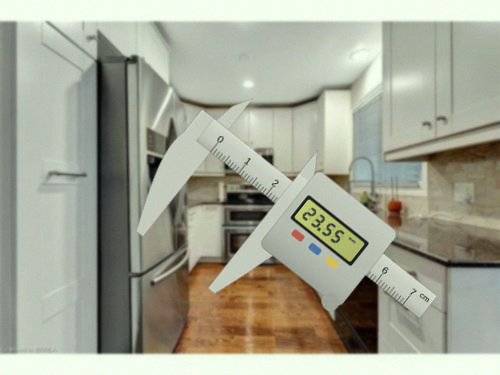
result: 23.55,mm
